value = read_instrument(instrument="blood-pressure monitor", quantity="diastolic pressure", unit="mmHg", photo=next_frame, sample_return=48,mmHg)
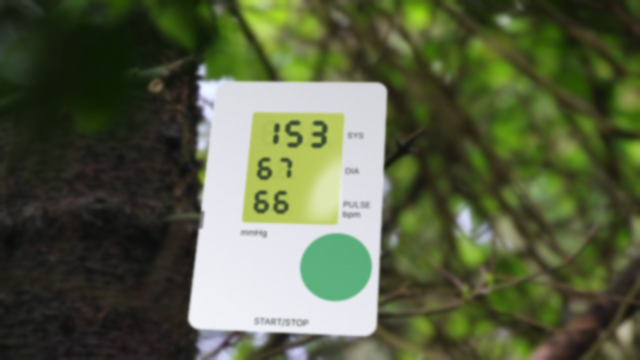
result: 67,mmHg
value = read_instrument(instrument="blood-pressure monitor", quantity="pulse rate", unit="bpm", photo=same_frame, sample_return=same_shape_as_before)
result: 66,bpm
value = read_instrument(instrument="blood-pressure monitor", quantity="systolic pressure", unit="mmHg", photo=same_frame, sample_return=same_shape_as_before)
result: 153,mmHg
